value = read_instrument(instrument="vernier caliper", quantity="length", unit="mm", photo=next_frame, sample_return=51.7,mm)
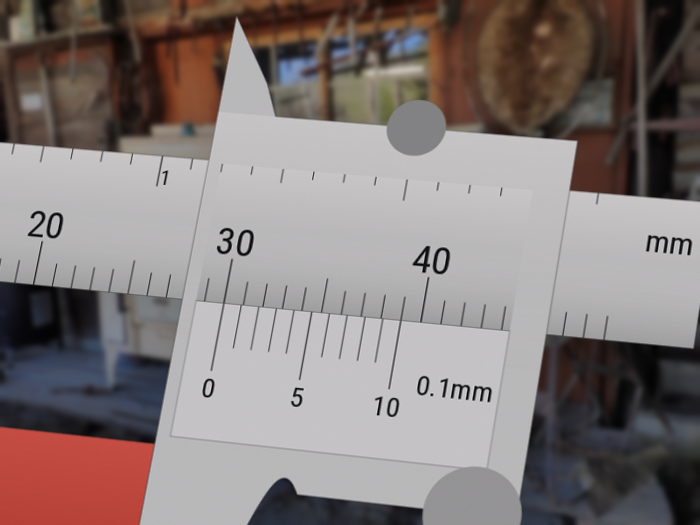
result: 30.0,mm
